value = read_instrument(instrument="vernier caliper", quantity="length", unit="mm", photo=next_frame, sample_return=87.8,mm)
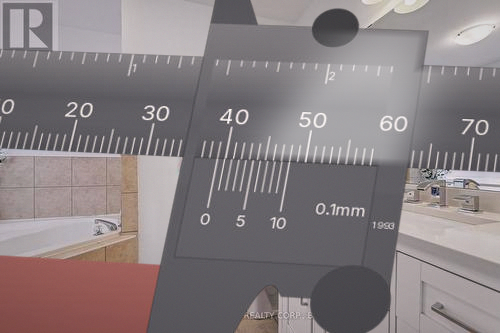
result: 39.0,mm
